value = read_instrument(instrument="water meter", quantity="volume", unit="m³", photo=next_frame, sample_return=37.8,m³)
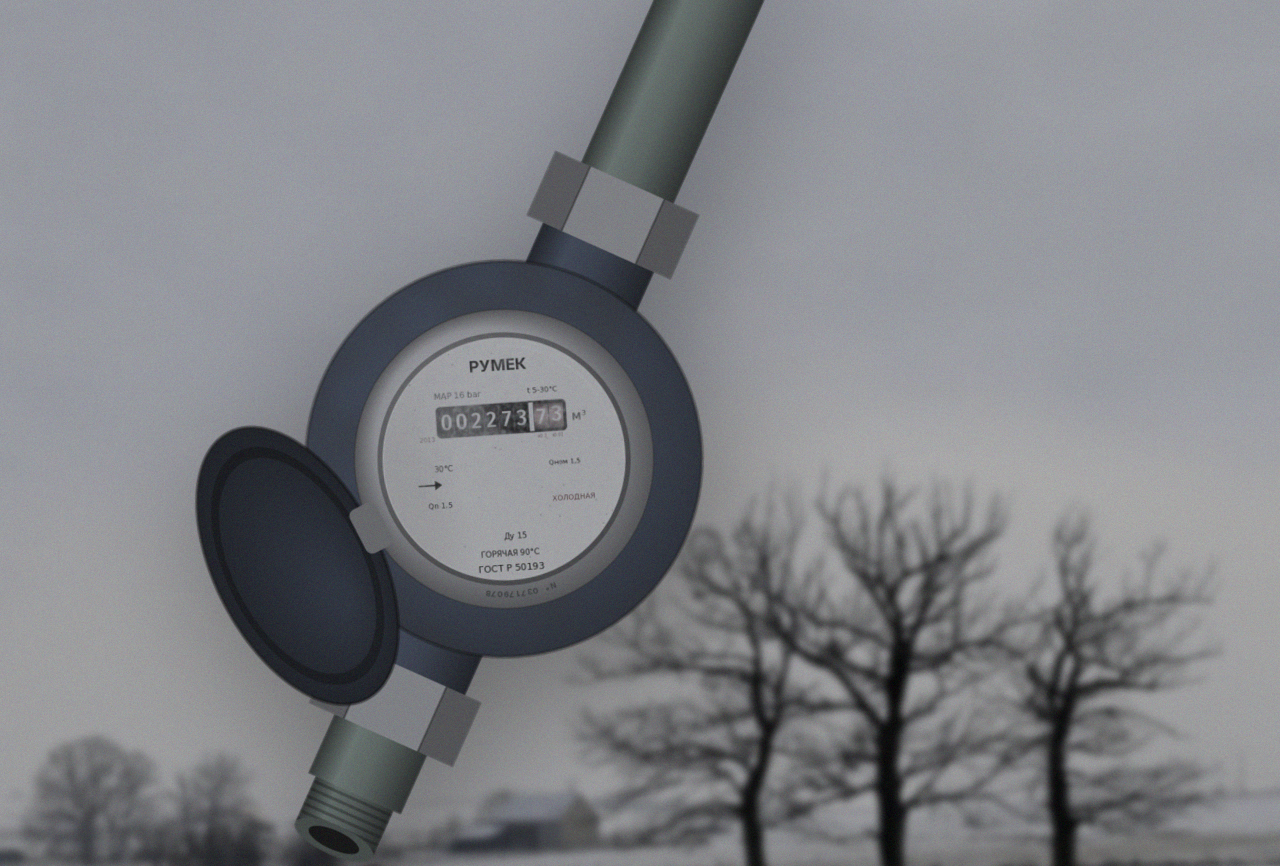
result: 2273.73,m³
